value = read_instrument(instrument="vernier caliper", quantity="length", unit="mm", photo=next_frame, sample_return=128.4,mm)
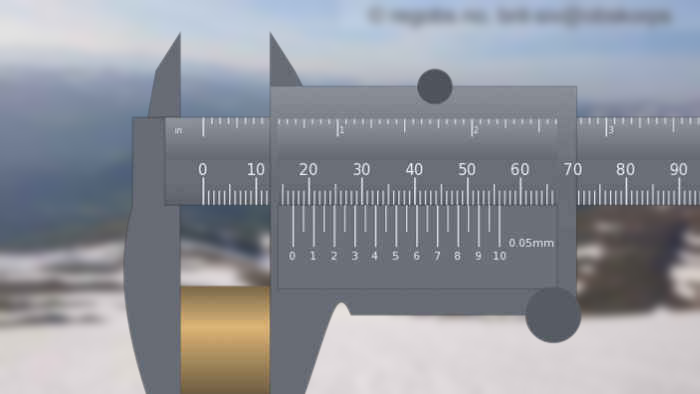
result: 17.0,mm
